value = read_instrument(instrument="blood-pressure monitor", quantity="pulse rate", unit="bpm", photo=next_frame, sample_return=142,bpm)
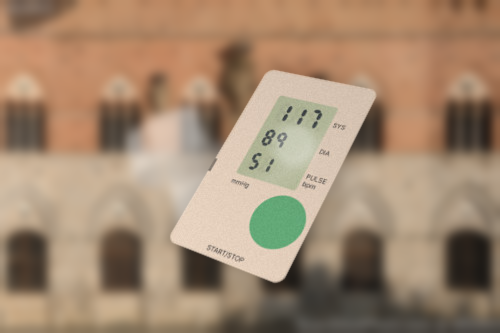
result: 51,bpm
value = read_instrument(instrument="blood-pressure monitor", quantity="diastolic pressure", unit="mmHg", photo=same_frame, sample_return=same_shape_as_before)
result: 89,mmHg
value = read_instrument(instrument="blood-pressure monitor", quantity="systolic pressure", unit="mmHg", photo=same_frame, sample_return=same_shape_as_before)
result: 117,mmHg
